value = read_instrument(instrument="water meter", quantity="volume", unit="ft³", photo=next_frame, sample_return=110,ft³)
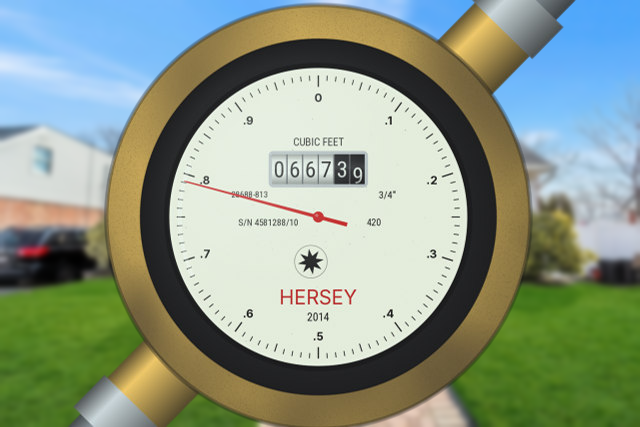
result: 66738.79,ft³
